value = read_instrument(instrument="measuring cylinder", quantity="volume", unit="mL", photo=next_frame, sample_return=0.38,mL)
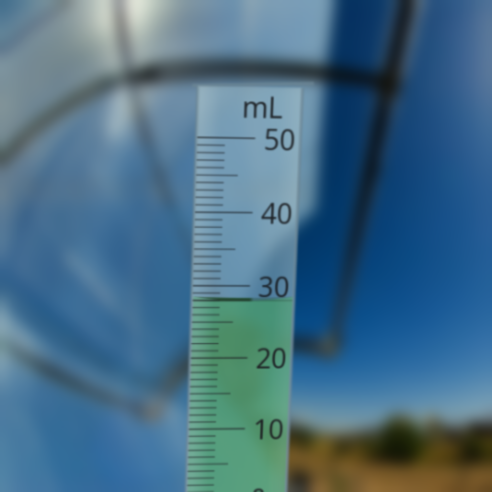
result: 28,mL
